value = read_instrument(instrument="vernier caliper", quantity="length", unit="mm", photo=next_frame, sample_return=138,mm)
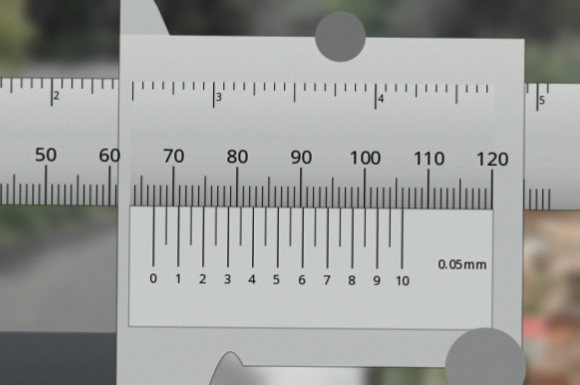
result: 67.0,mm
